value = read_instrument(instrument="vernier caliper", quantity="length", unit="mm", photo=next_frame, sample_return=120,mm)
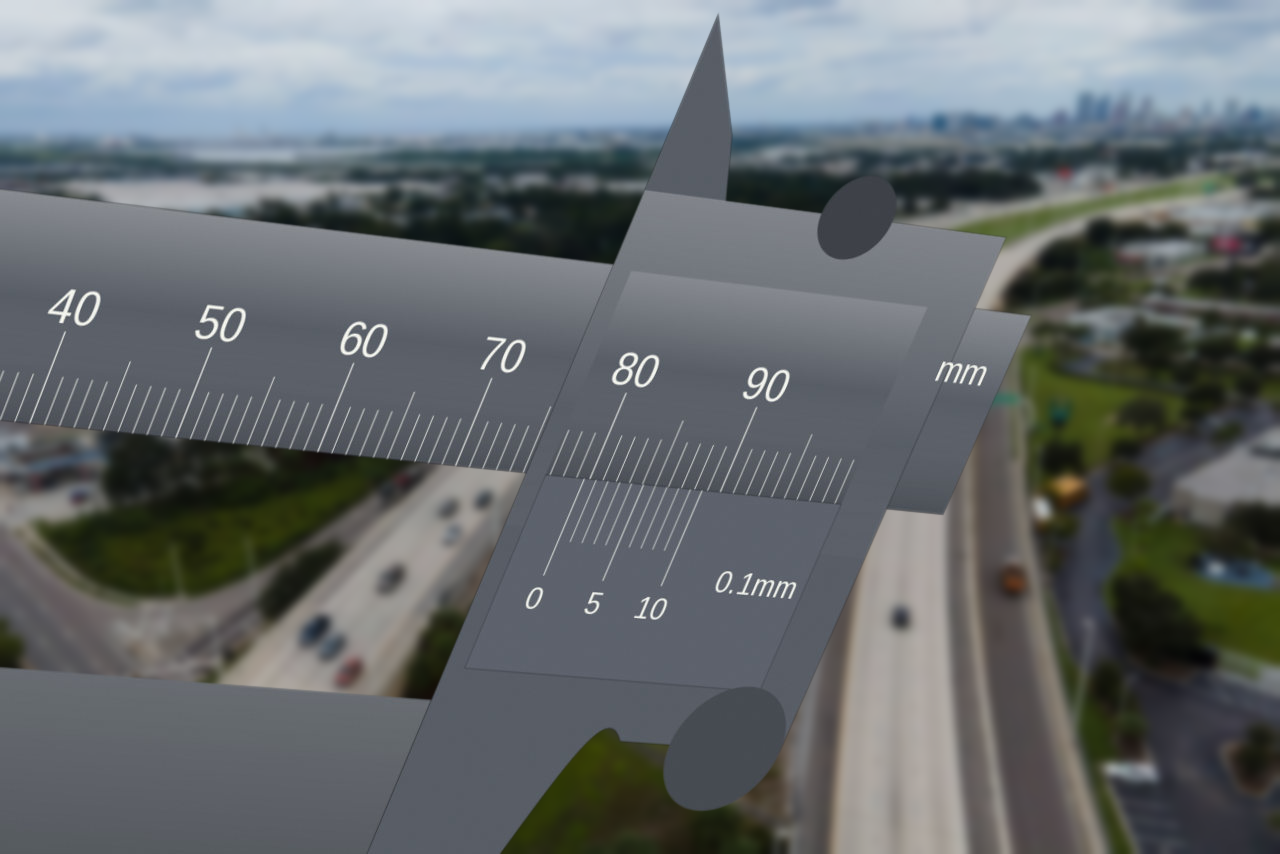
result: 79.6,mm
